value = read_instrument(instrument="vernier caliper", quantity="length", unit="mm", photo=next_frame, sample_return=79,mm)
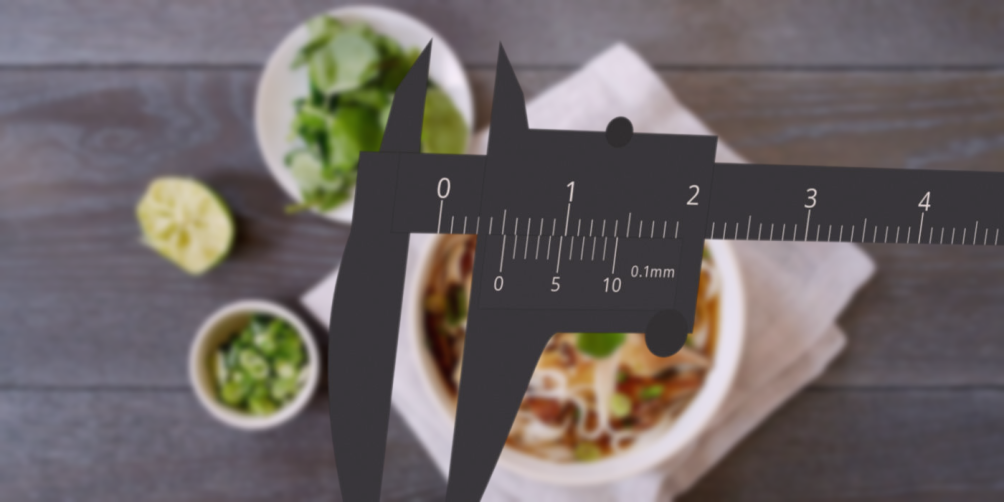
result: 5.2,mm
